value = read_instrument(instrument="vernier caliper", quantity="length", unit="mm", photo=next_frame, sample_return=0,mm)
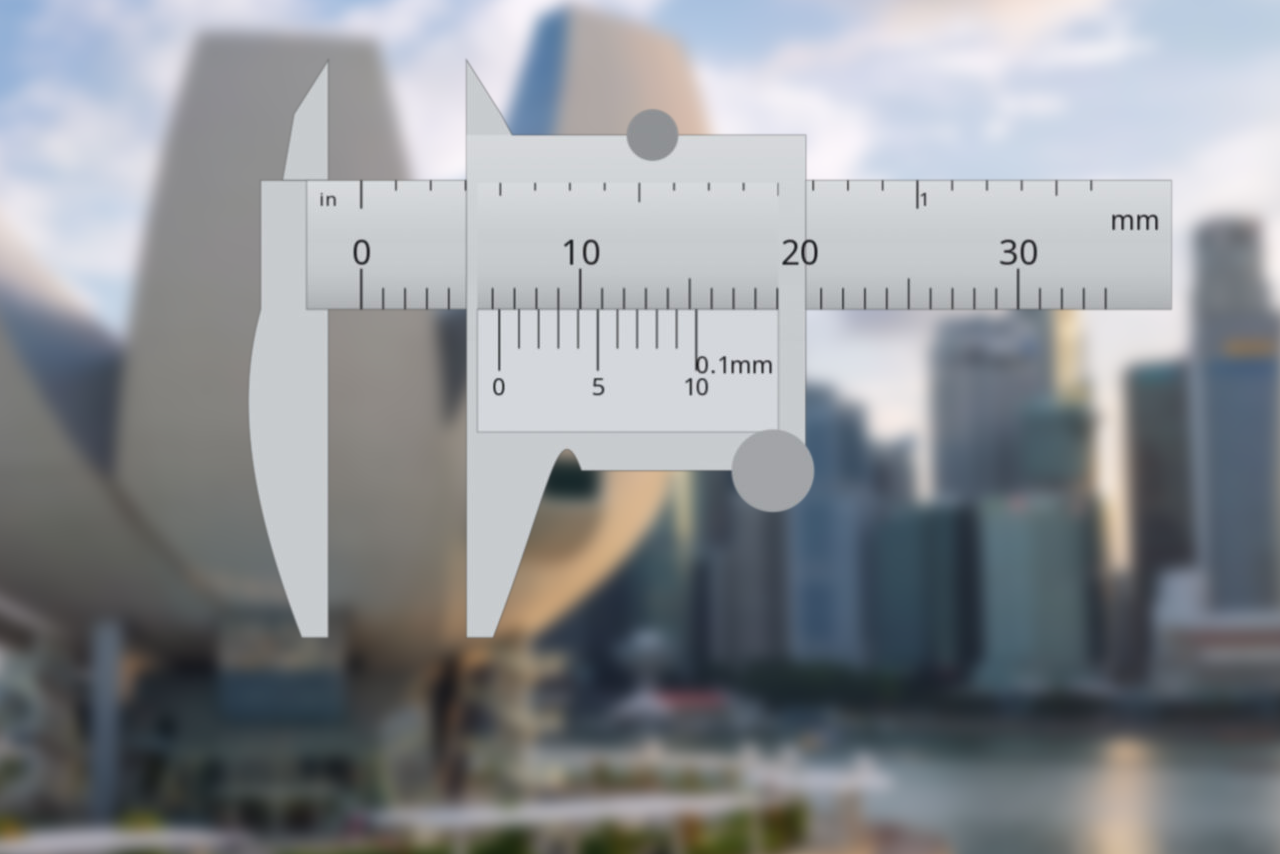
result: 6.3,mm
